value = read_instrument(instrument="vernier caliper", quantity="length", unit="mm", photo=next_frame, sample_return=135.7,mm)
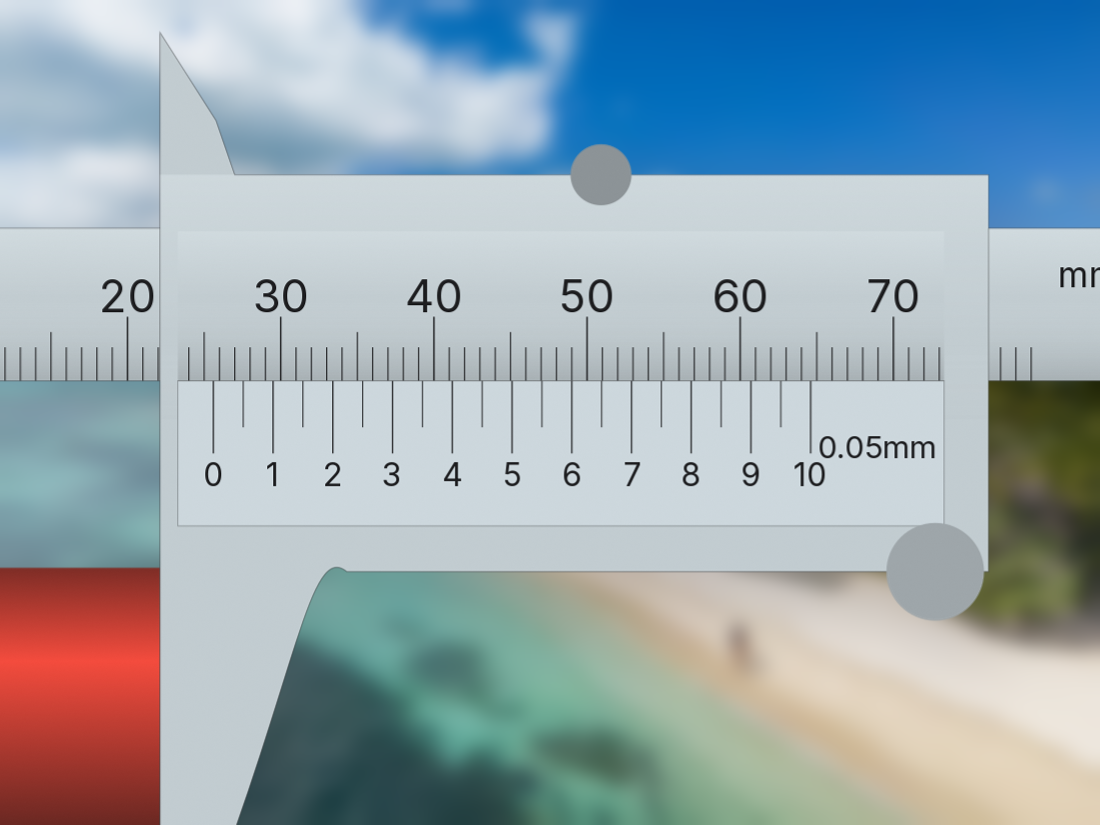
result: 25.6,mm
